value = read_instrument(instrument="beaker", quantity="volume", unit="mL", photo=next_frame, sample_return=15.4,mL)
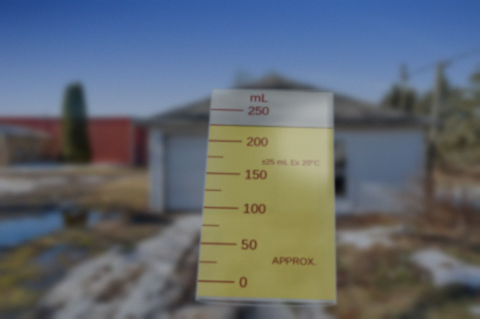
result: 225,mL
